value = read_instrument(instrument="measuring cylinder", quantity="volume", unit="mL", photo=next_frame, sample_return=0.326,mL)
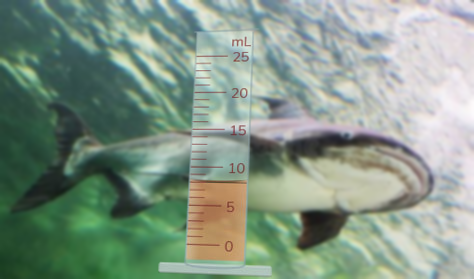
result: 8,mL
